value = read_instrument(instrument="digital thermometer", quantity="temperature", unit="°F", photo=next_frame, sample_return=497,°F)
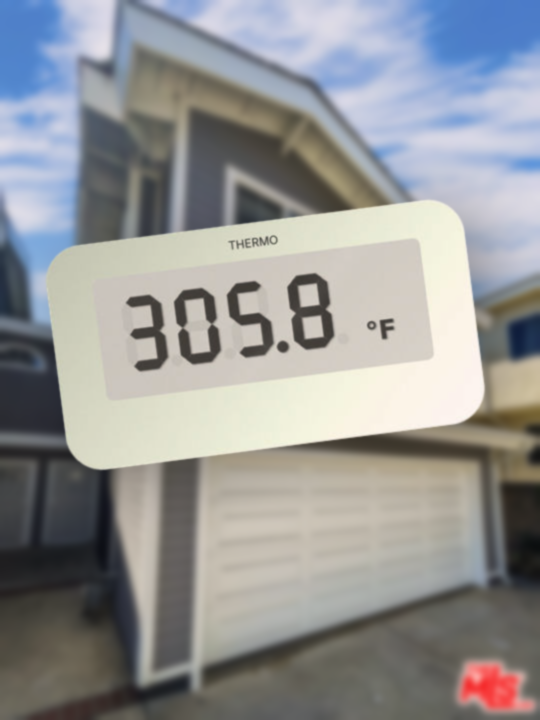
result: 305.8,°F
